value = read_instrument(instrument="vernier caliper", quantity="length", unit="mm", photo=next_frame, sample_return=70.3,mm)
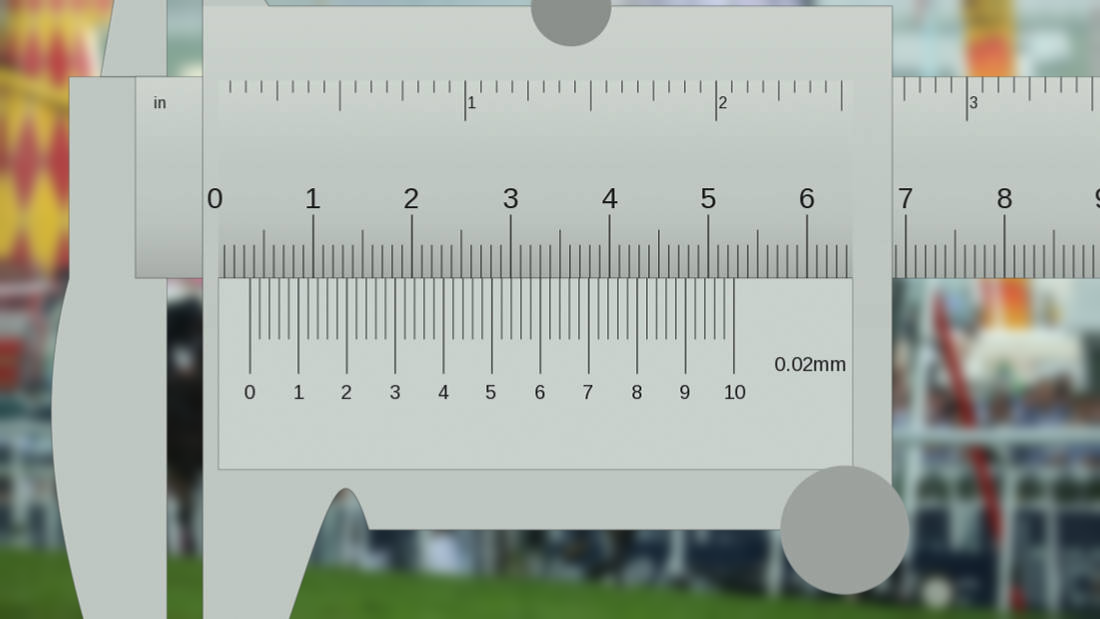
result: 3.6,mm
